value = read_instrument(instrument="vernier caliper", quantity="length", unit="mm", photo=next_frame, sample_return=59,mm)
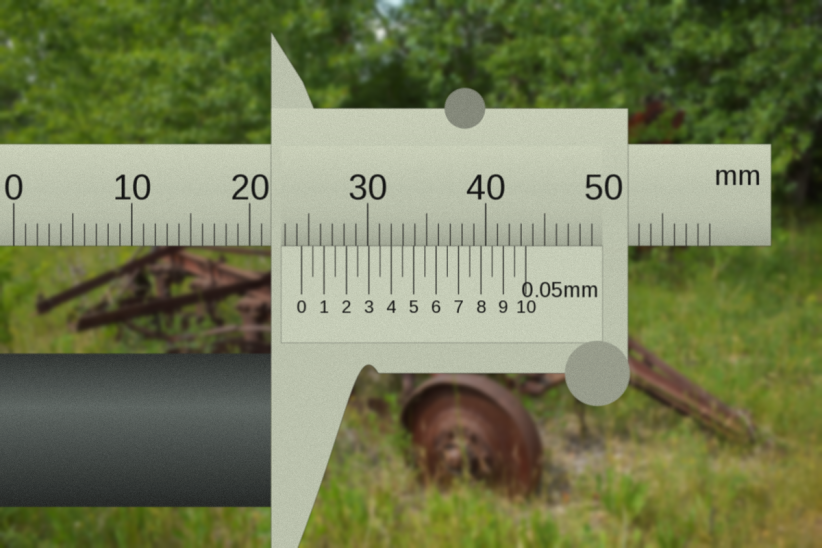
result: 24.4,mm
